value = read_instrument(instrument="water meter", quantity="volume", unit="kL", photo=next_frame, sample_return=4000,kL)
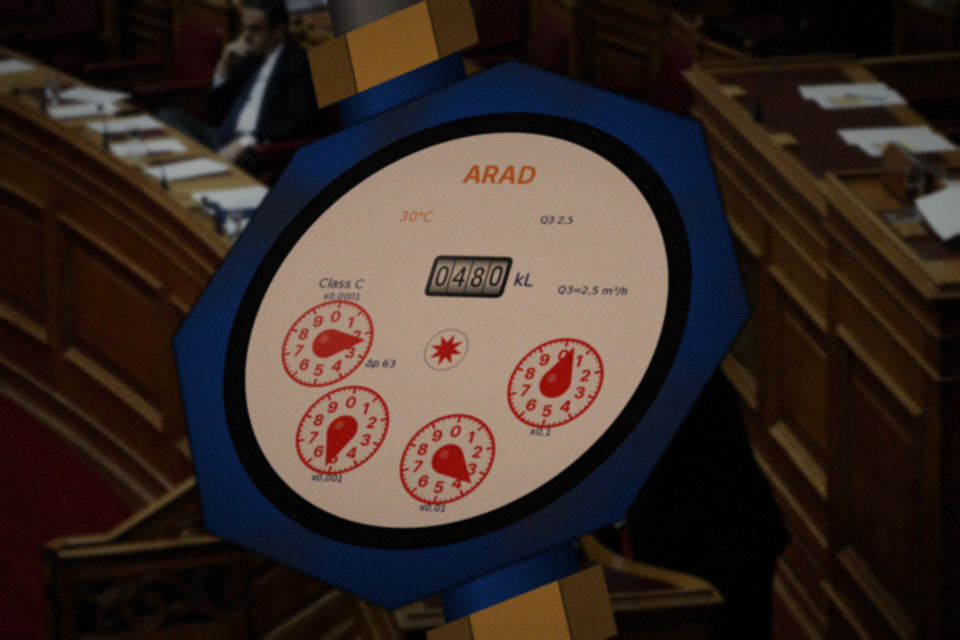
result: 480.0352,kL
